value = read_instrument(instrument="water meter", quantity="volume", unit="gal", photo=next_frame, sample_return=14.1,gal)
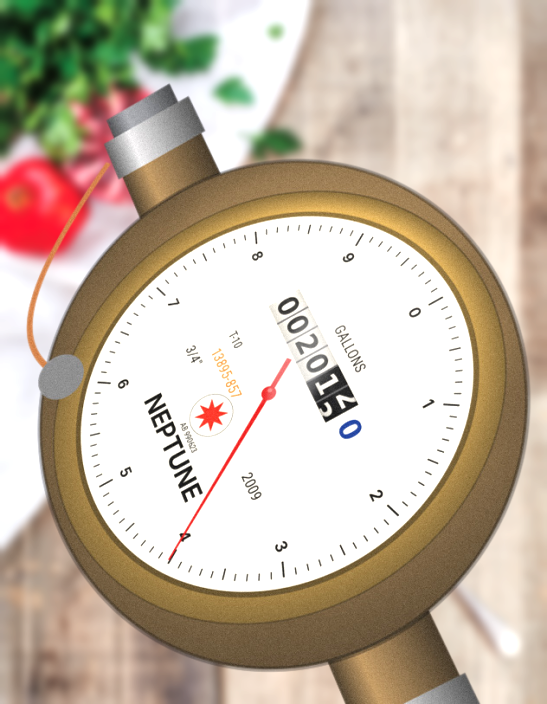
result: 20124.0,gal
